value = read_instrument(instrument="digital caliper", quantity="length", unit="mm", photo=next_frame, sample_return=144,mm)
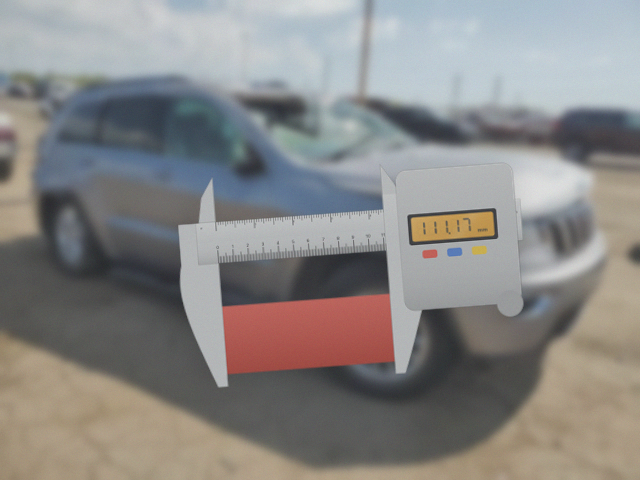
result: 111.17,mm
